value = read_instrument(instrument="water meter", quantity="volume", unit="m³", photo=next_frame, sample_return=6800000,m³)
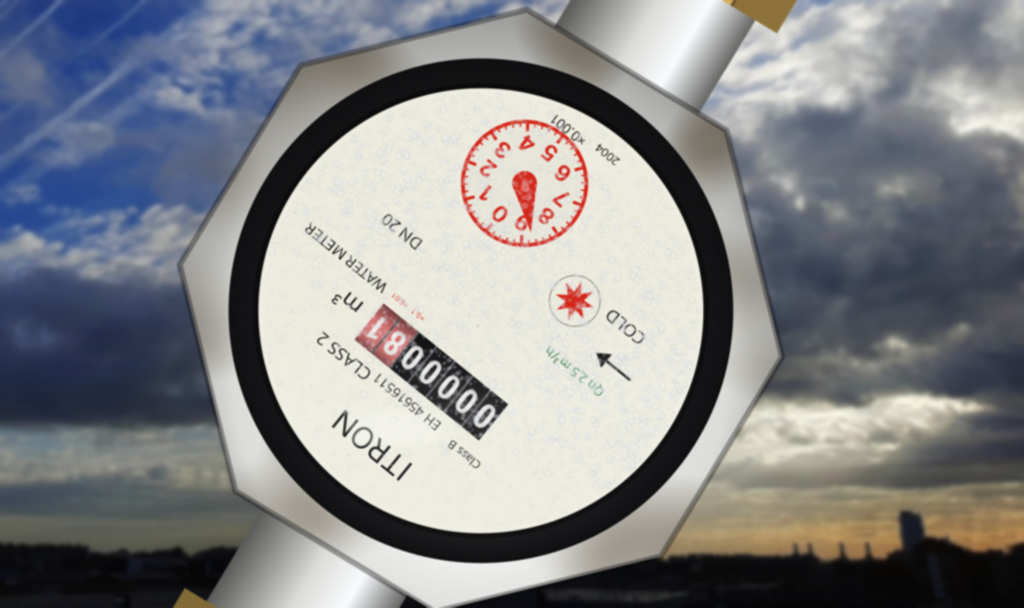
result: 0.818,m³
